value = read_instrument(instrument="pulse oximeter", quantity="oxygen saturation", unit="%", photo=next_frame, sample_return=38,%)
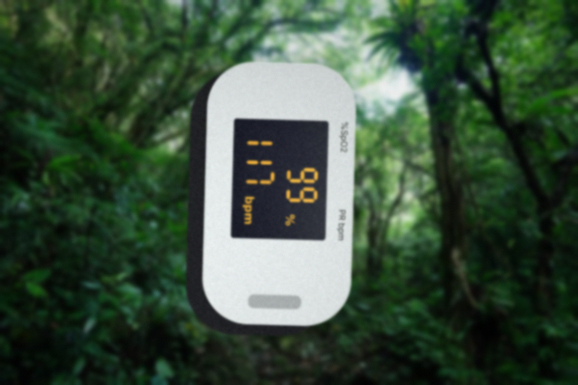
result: 99,%
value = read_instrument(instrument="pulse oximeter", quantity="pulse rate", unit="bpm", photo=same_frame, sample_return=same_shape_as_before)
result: 117,bpm
